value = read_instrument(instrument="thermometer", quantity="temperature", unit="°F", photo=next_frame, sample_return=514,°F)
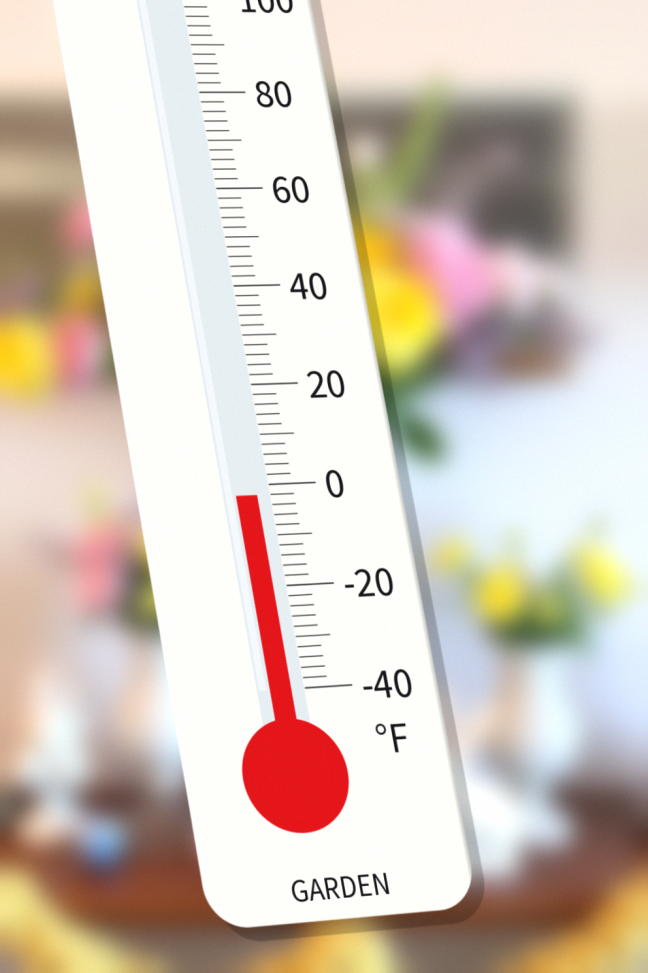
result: -2,°F
